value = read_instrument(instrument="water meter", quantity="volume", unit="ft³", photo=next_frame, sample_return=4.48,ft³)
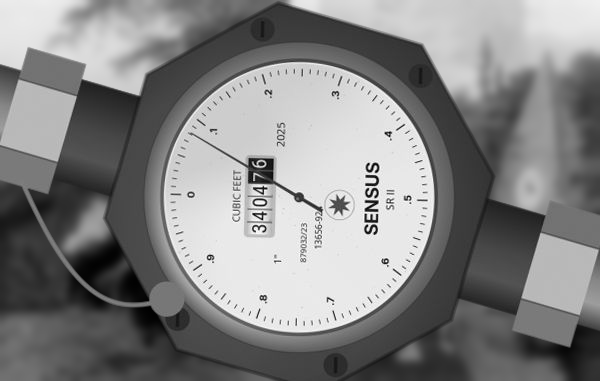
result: 340476.08,ft³
